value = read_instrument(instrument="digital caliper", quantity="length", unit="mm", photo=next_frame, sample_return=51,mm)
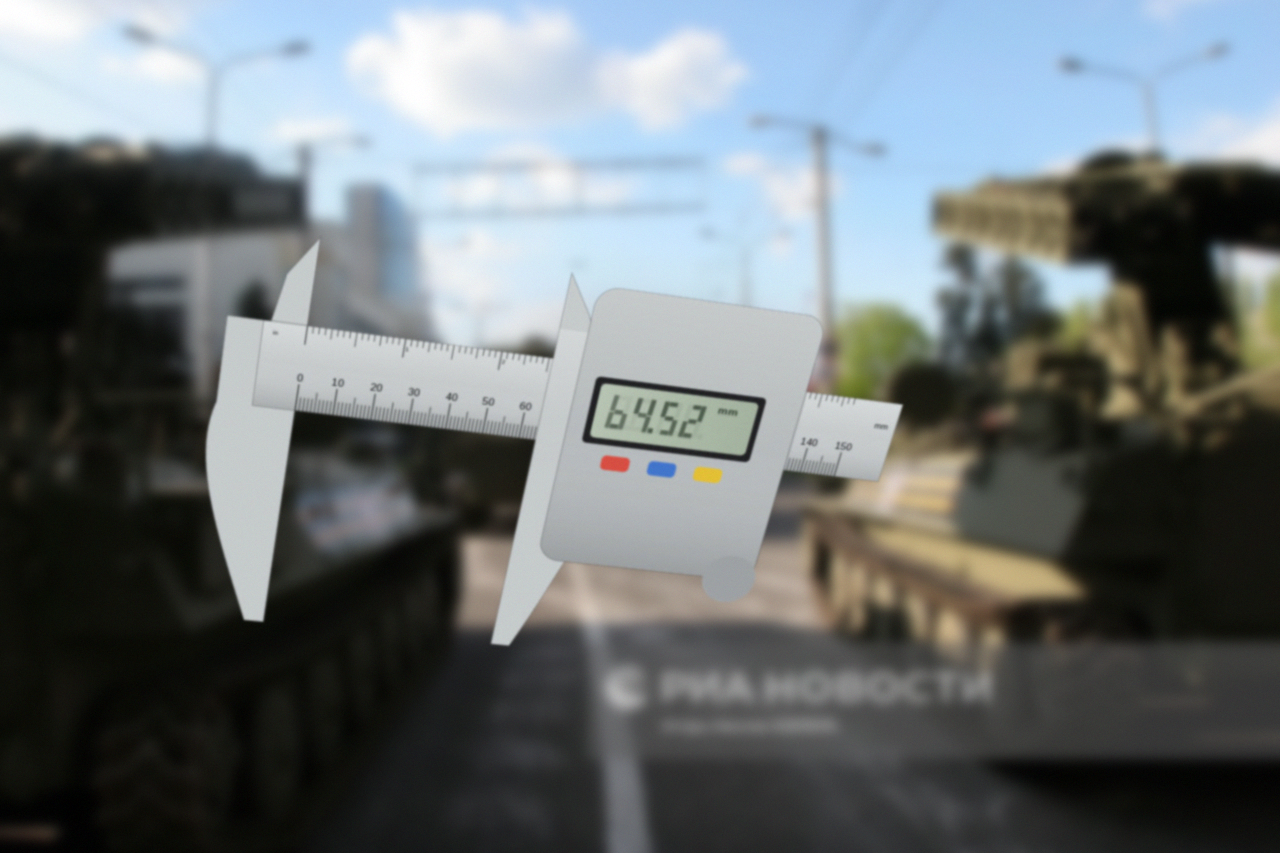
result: 64.52,mm
